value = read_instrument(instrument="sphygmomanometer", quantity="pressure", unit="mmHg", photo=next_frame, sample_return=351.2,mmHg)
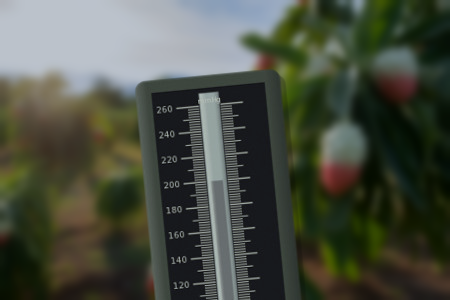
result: 200,mmHg
